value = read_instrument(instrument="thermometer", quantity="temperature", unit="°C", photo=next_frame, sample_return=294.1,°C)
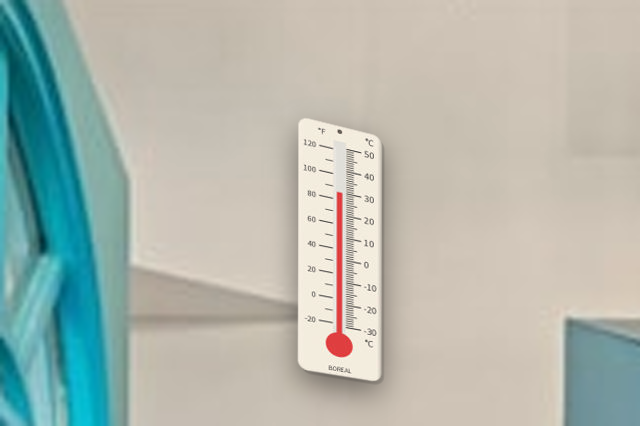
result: 30,°C
